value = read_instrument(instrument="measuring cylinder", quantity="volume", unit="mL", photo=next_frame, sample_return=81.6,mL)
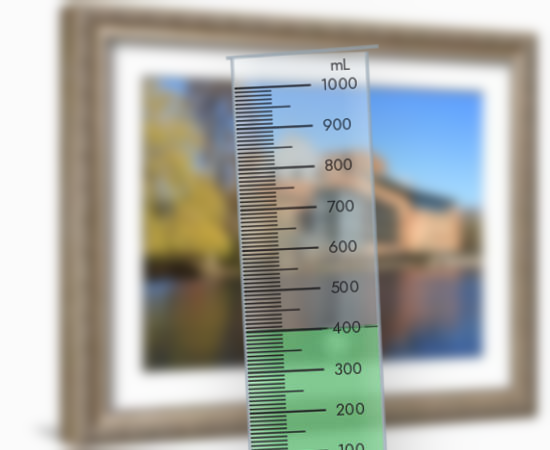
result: 400,mL
